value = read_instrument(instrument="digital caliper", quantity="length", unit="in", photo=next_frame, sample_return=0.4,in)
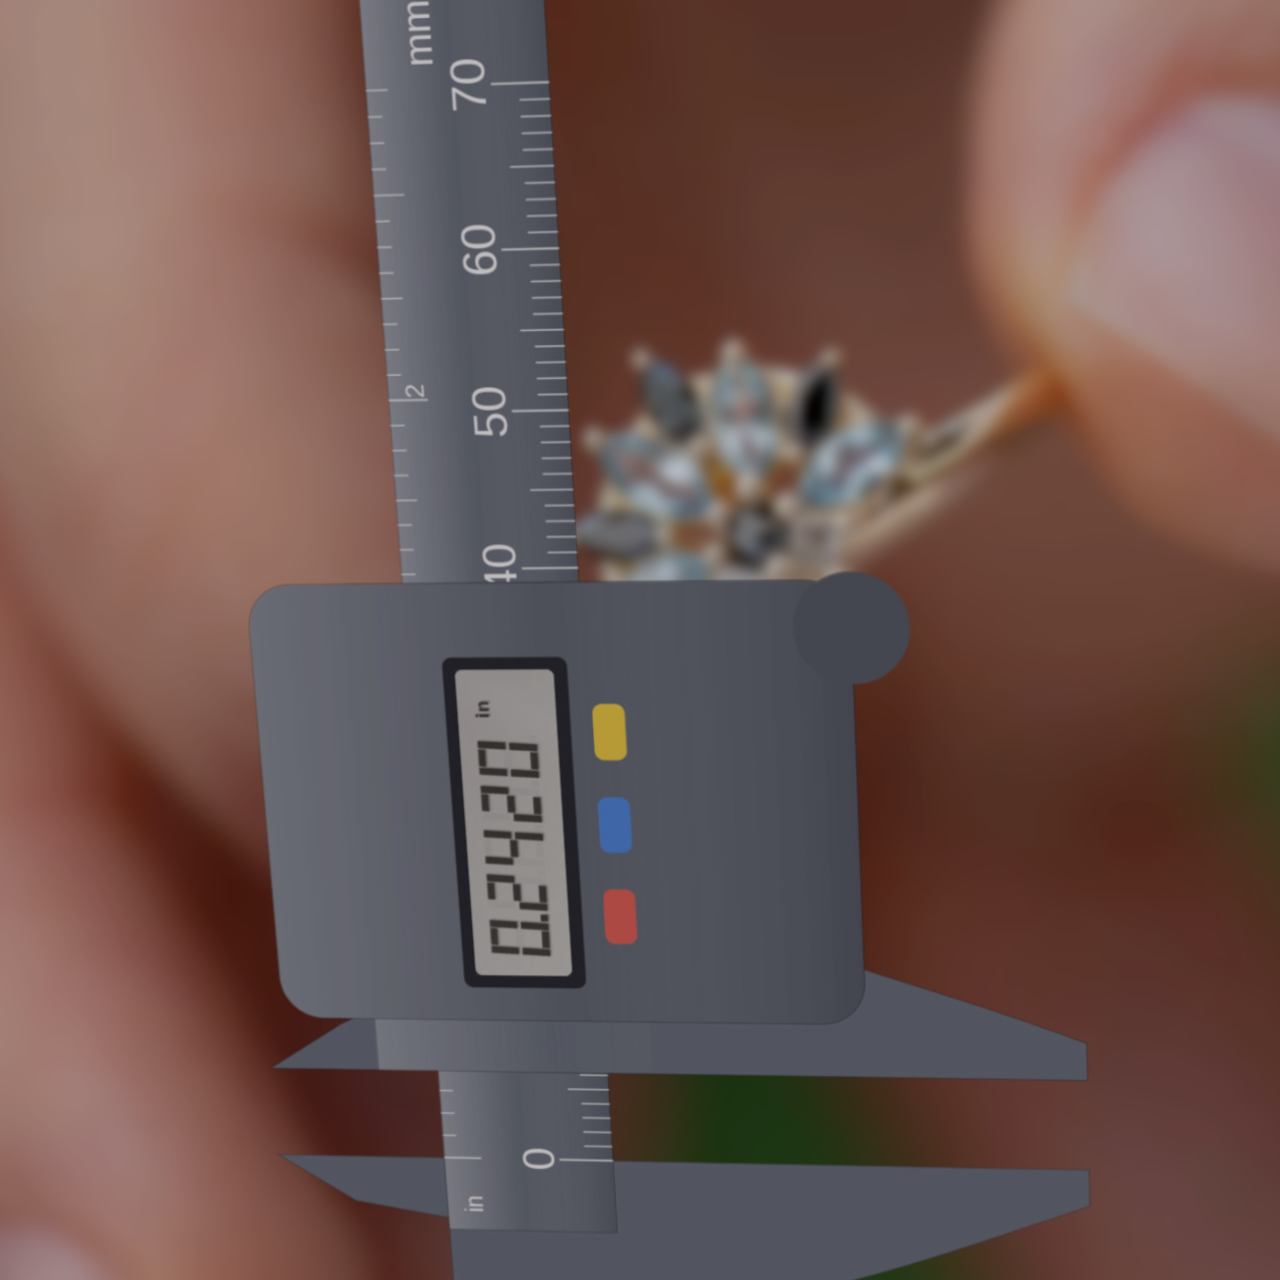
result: 0.2420,in
